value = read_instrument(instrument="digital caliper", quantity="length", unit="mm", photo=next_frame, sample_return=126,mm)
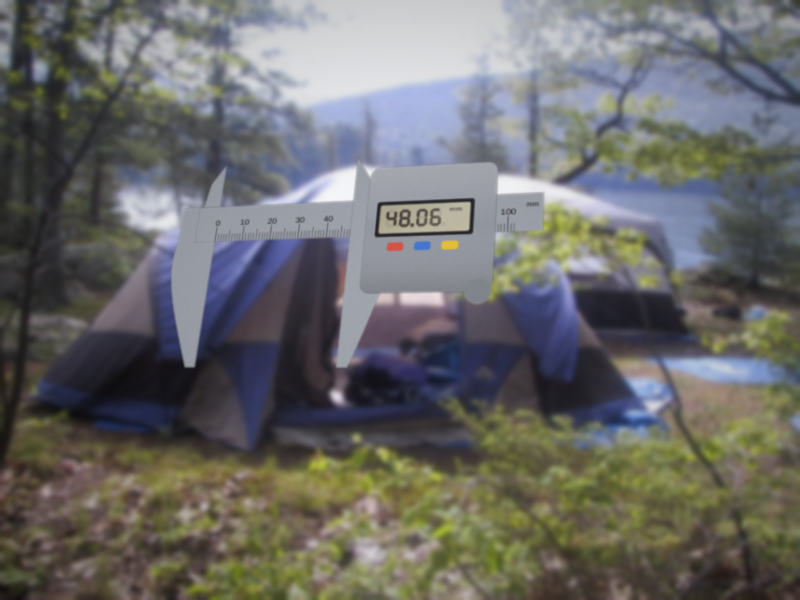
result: 48.06,mm
